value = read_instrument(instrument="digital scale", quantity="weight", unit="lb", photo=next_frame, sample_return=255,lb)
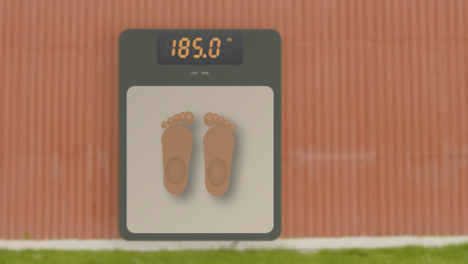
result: 185.0,lb
